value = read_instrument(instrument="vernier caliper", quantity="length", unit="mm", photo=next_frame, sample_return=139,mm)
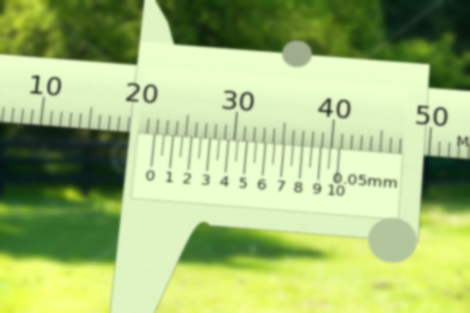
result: 21.8,mm
